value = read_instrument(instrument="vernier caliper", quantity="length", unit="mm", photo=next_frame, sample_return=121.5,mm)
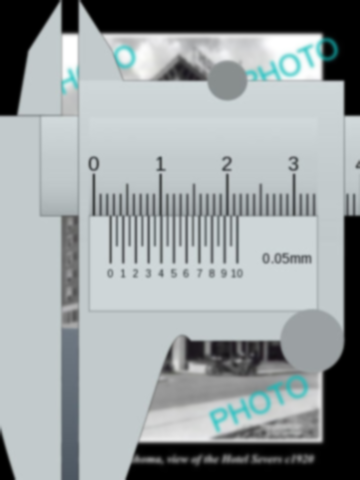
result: 2.5,mm
